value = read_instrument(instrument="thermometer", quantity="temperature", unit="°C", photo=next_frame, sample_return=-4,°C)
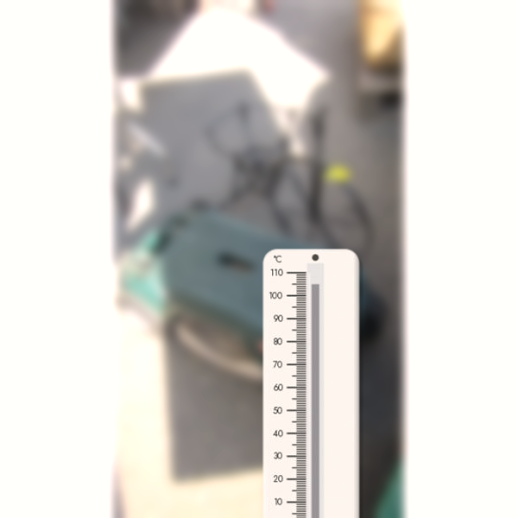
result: 105,°C
